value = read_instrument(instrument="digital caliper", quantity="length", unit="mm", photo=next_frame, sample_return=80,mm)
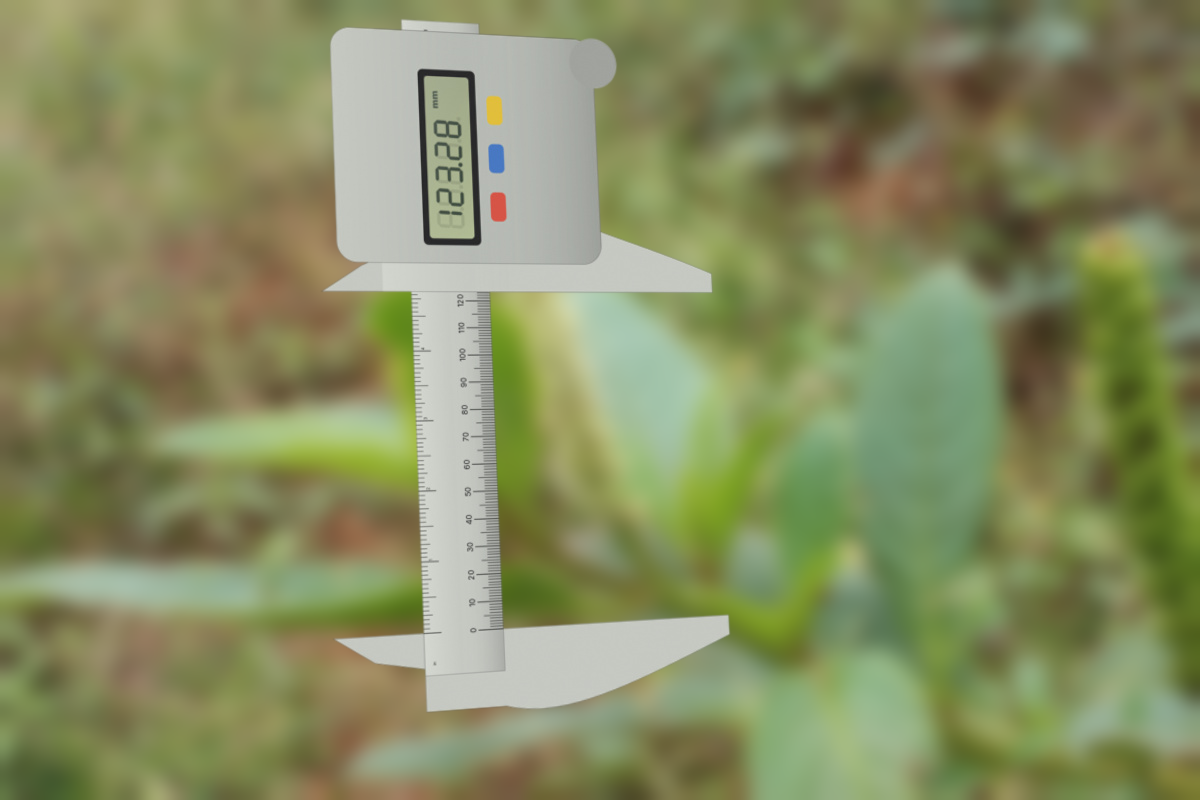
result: 123.28,mm
